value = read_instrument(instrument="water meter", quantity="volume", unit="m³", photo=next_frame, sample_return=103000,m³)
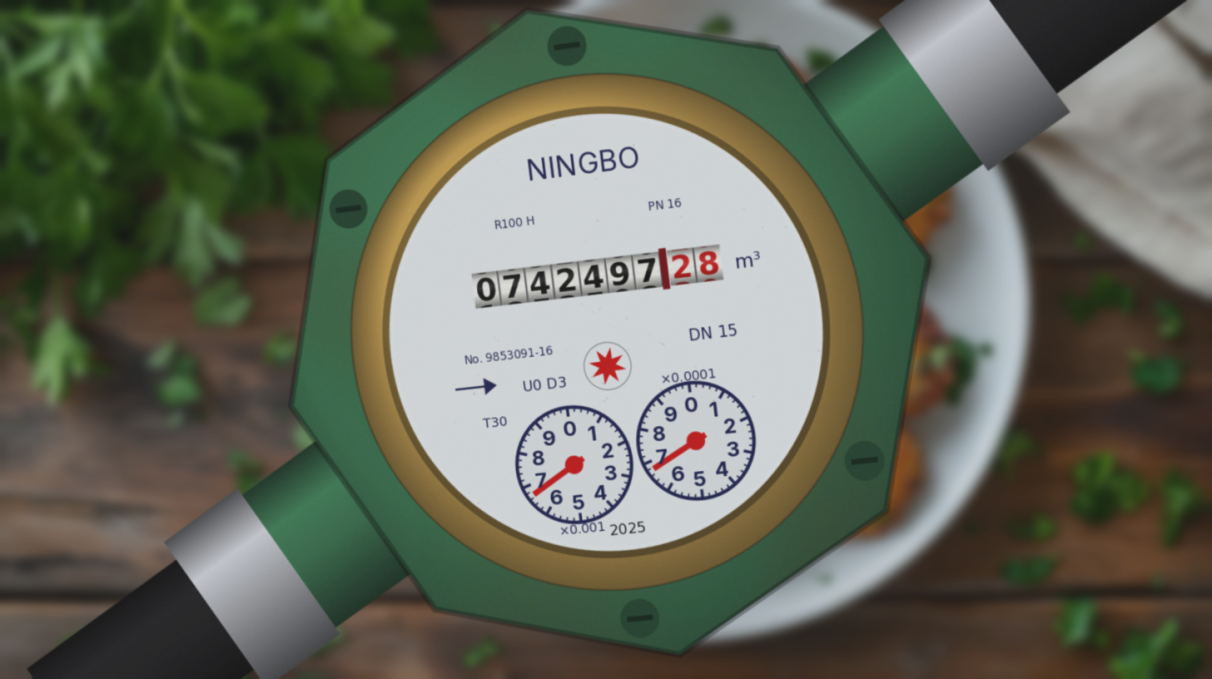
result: 742497.2866,m³
